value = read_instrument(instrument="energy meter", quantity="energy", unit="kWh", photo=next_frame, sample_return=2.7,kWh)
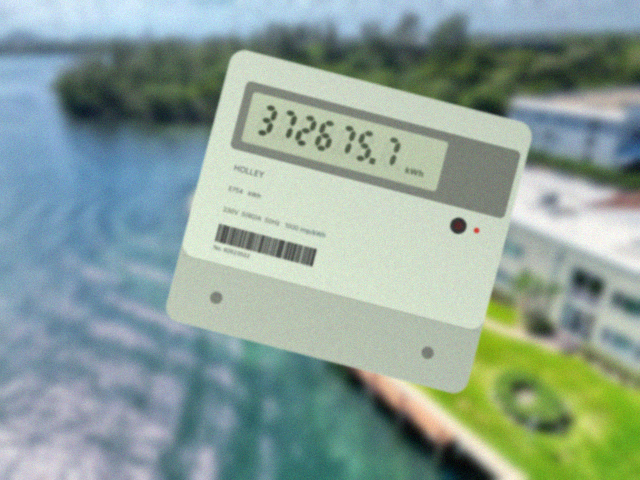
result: 372675.7,kWh
